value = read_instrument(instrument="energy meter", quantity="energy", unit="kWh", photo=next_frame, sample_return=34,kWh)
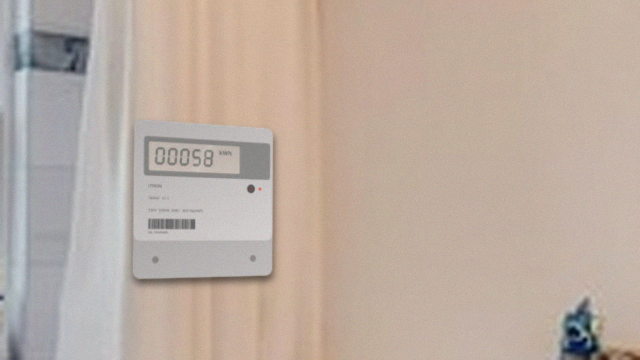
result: 58,kWh
